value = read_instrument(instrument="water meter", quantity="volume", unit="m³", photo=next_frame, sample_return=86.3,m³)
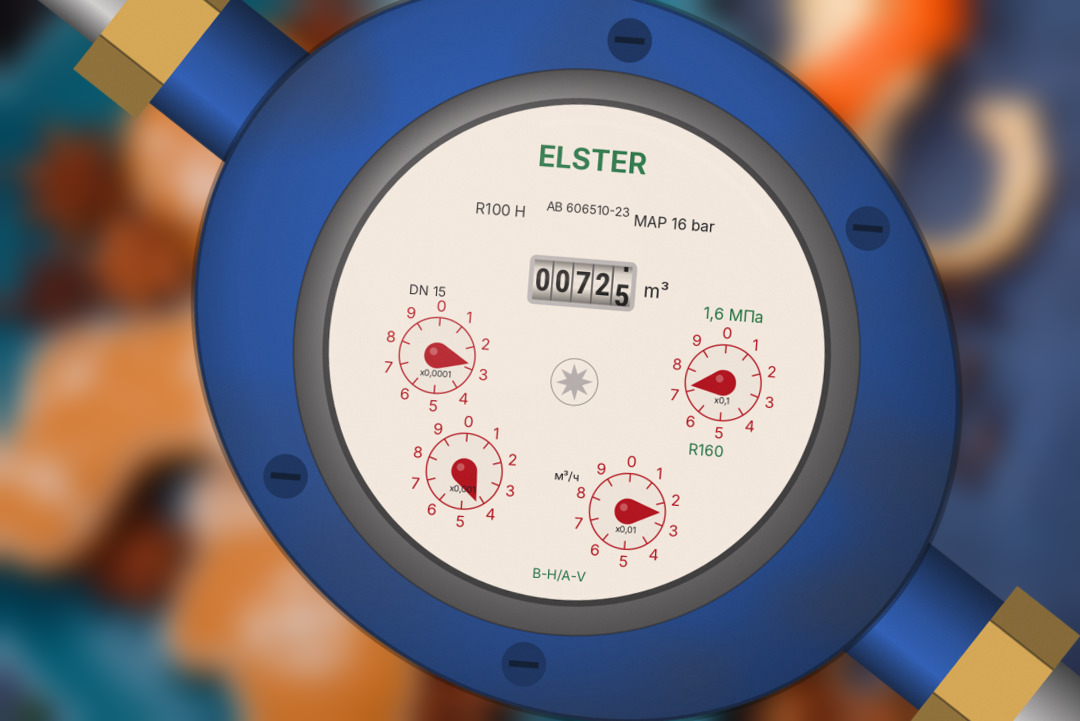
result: 724.7242,m³
